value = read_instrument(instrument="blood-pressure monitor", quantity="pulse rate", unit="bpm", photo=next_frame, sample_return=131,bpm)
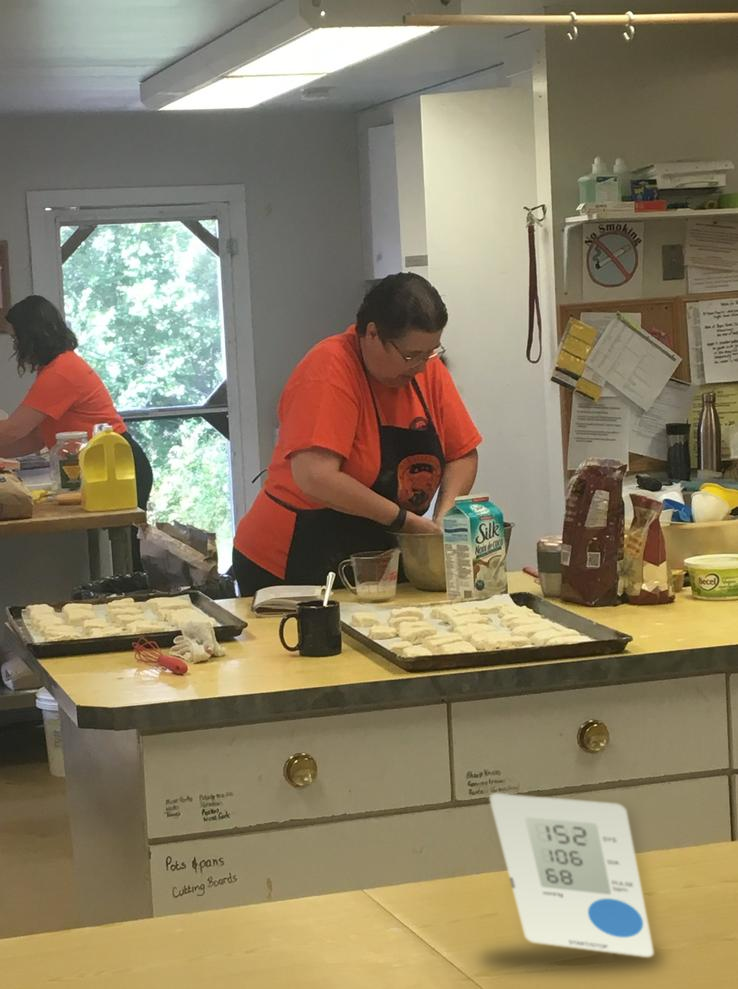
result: 68,bpm
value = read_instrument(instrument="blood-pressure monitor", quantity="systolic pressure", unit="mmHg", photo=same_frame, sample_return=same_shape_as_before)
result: 152,mmHg
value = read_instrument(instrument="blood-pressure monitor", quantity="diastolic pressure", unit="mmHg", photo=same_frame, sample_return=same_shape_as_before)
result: 106,mmHg
